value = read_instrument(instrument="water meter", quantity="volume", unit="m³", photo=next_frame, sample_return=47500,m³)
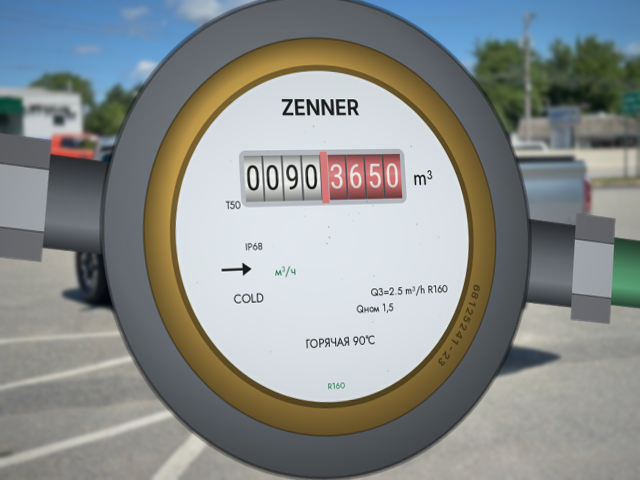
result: 90.3650,m³
